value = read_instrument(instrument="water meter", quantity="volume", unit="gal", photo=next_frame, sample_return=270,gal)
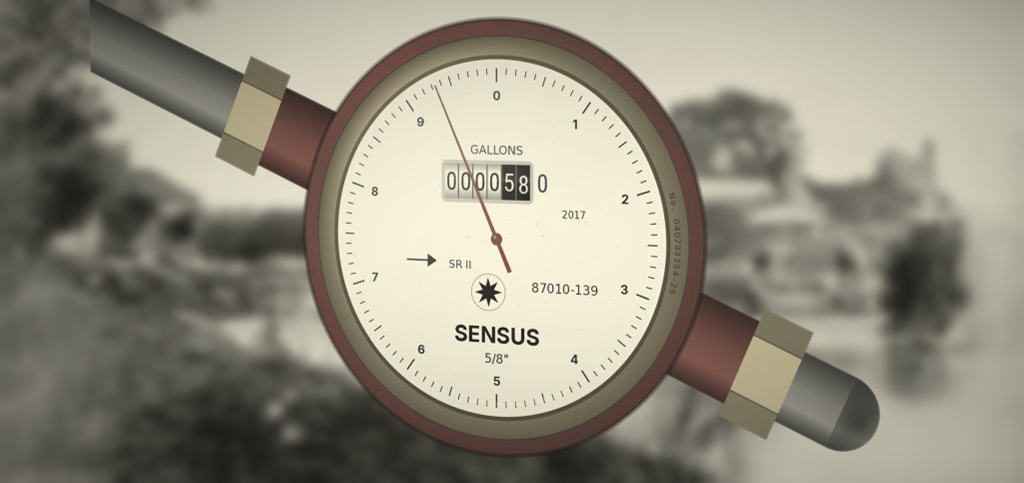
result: 579.3,gal
